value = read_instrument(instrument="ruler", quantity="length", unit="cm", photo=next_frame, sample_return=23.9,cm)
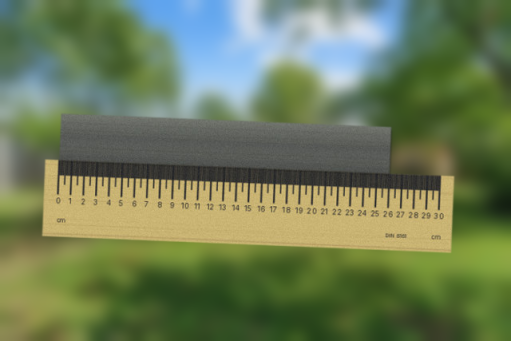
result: 26,cm
